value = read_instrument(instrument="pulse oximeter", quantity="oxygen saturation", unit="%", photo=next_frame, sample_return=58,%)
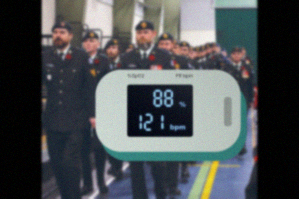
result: 88,%
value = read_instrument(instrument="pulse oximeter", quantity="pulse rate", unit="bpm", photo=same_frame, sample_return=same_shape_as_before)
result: 121,bpm
